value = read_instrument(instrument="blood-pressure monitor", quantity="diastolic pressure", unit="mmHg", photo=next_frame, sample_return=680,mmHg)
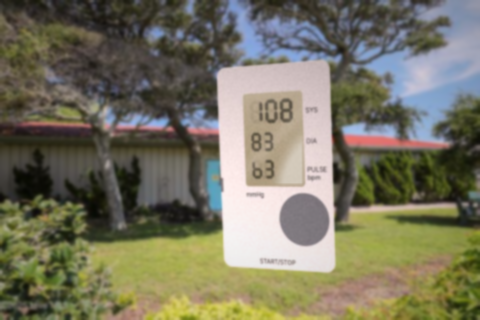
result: 83,mmHg
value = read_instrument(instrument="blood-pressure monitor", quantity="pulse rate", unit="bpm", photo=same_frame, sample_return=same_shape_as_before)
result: 63,bpm
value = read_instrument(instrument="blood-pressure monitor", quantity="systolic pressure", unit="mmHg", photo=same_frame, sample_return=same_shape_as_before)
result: 108,mmHg
